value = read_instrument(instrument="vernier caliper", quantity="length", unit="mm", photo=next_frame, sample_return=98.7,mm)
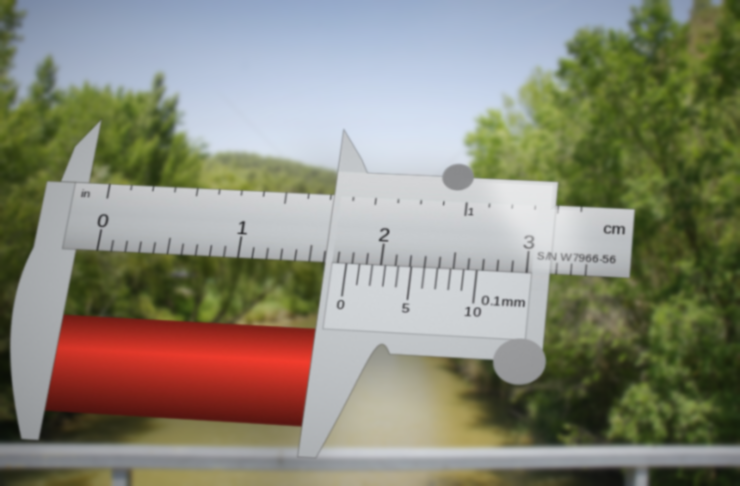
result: 17.6,mm
